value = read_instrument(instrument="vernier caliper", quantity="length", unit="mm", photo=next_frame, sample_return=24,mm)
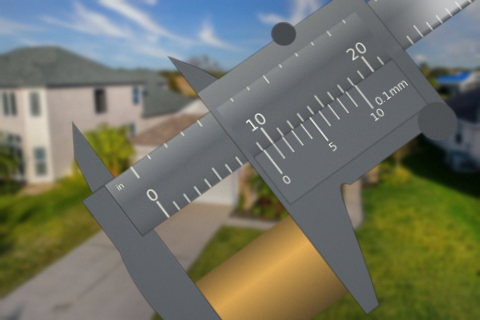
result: 9.1,mm
